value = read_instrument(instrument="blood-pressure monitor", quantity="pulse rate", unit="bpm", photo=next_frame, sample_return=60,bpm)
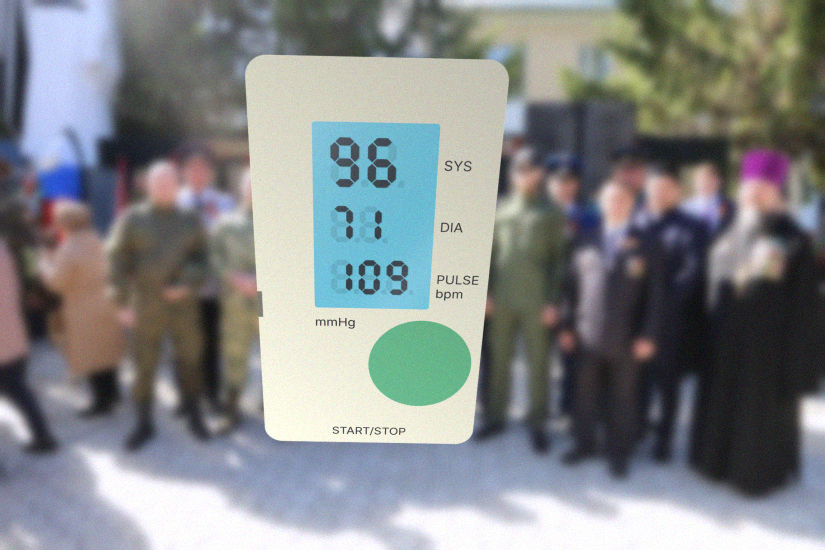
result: 109,bpm
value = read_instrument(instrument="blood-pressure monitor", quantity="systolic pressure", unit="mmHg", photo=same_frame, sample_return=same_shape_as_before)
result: 96,mmHg
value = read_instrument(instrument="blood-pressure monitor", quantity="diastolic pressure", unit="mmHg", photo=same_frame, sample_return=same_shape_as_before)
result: 71,mmHg
